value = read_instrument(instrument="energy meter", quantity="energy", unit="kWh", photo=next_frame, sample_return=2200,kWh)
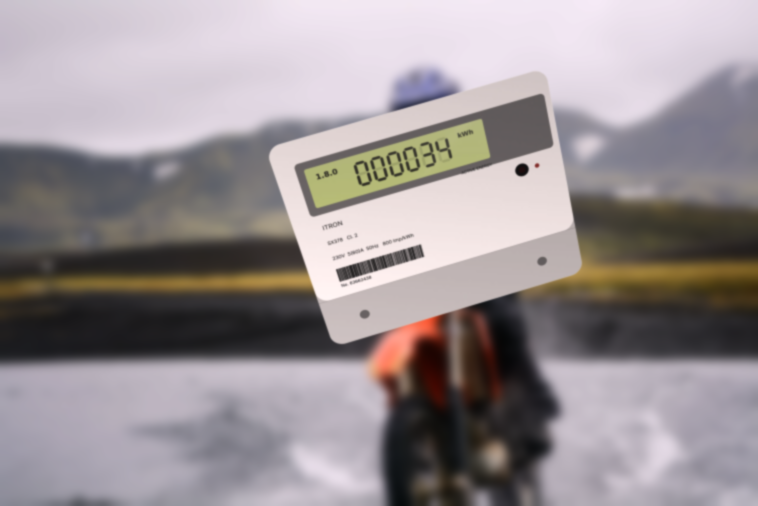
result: 34,kWh
